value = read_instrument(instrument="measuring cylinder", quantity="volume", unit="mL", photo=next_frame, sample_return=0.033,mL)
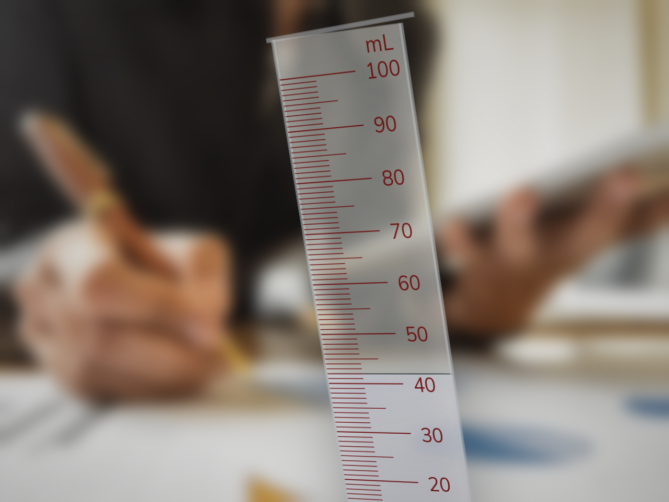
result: 42,mL
